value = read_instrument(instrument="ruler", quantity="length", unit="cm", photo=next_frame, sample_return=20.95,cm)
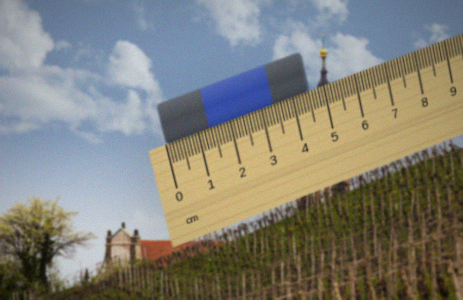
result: 4.5,cm
